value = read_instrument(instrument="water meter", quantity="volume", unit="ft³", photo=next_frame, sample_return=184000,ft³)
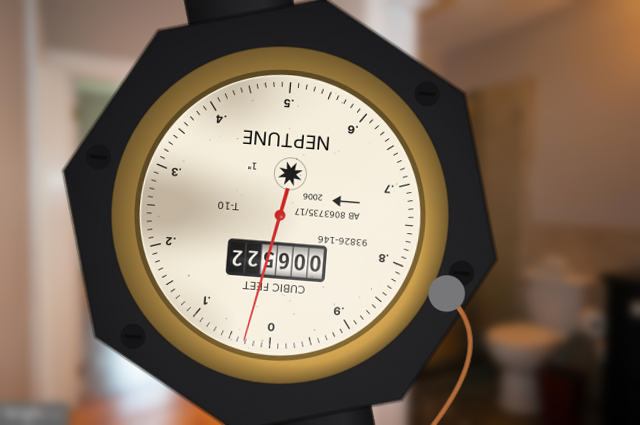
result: 6522.03,ft³
